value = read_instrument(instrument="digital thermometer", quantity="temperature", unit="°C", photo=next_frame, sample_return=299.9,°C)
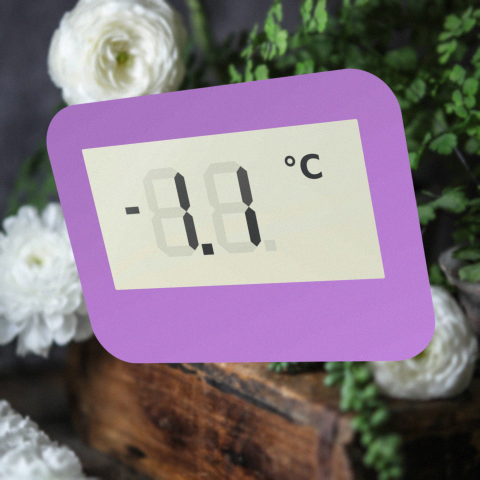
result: -1.1,°C
